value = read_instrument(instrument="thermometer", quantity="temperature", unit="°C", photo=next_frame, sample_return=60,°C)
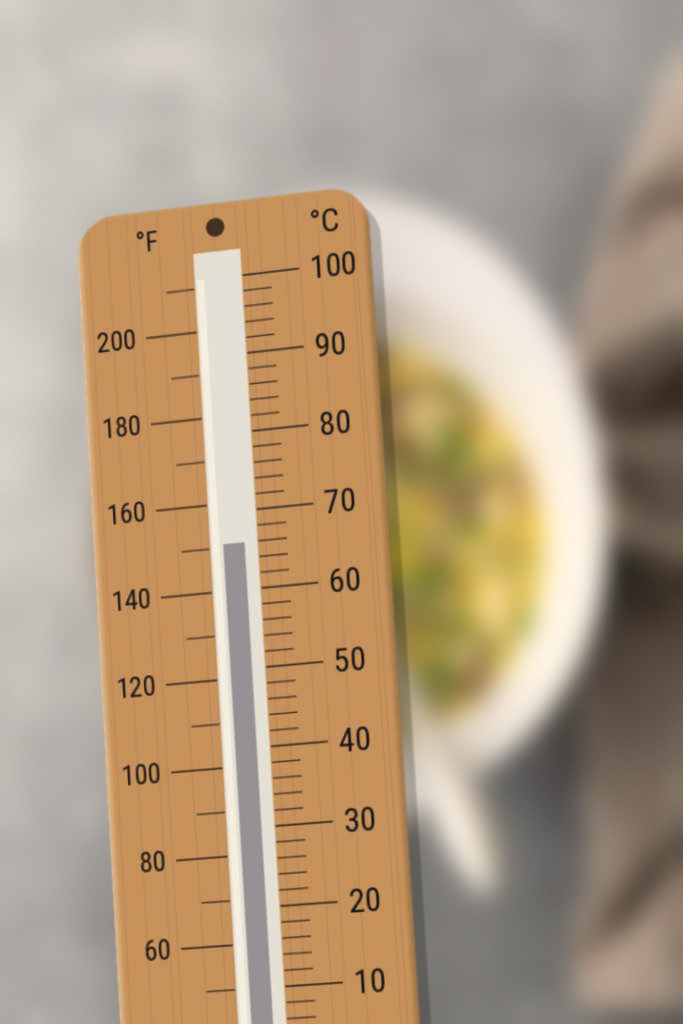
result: 66,°C
